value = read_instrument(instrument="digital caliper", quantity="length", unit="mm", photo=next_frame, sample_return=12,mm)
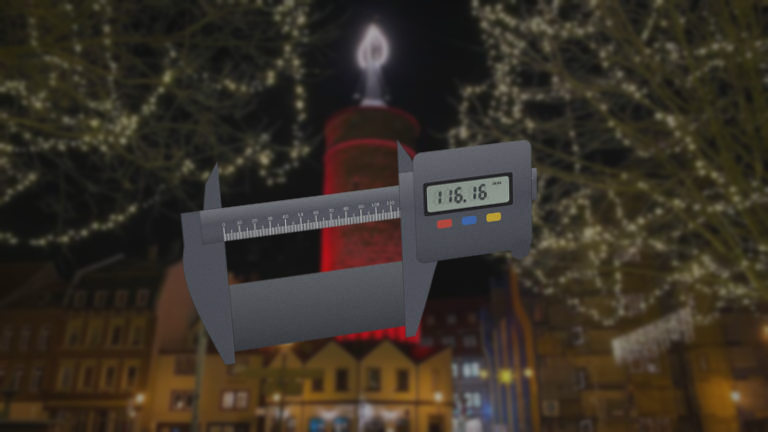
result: 116.16,mm
